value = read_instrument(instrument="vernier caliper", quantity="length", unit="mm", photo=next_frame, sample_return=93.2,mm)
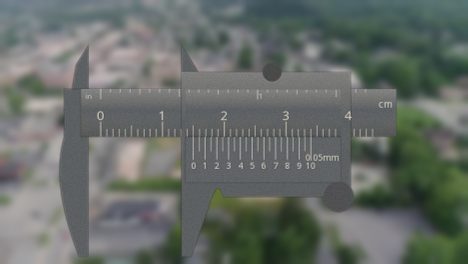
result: 15.0,mm
